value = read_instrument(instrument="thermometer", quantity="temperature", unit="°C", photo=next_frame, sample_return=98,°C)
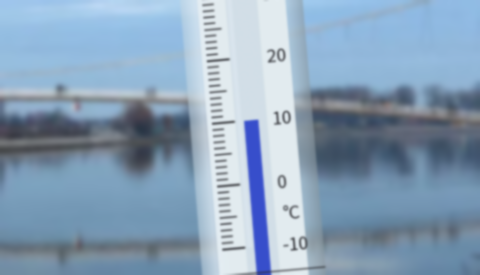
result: 10,°C
